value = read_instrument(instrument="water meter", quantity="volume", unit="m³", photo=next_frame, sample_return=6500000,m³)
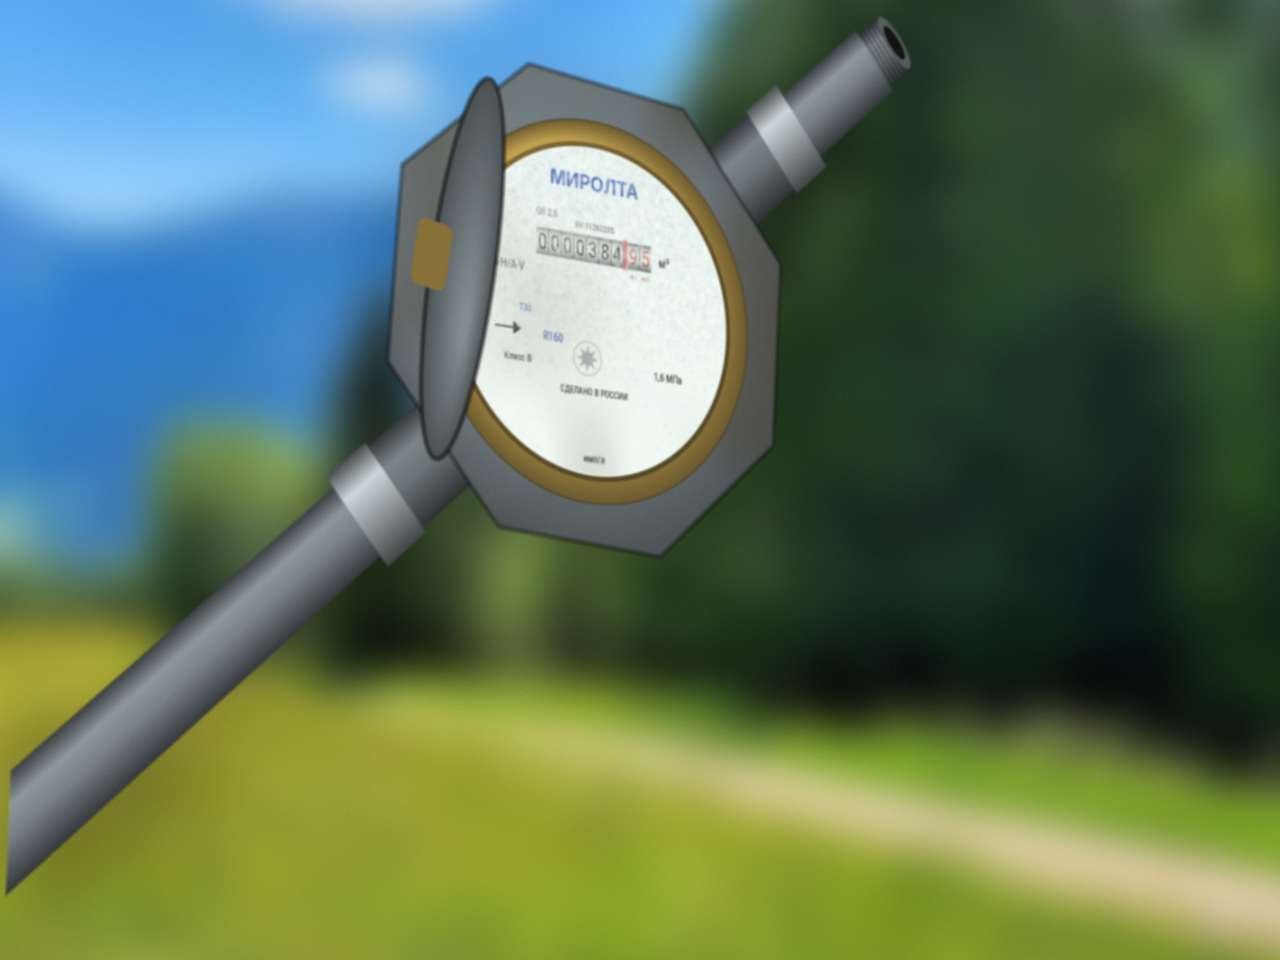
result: 384.95,m³
